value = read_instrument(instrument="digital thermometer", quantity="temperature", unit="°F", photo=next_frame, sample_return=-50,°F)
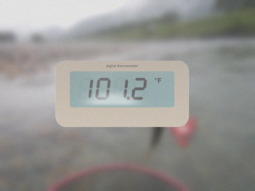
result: 101.2,°F
